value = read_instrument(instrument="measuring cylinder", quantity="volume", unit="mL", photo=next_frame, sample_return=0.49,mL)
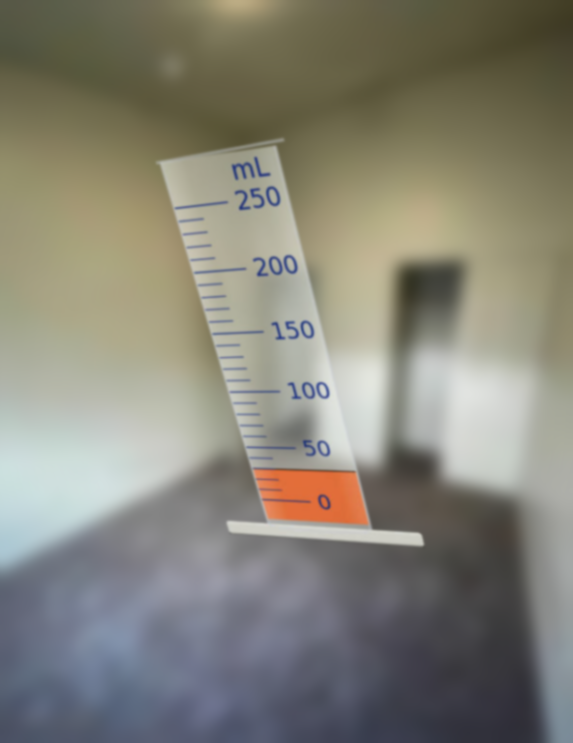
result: 30,mL
